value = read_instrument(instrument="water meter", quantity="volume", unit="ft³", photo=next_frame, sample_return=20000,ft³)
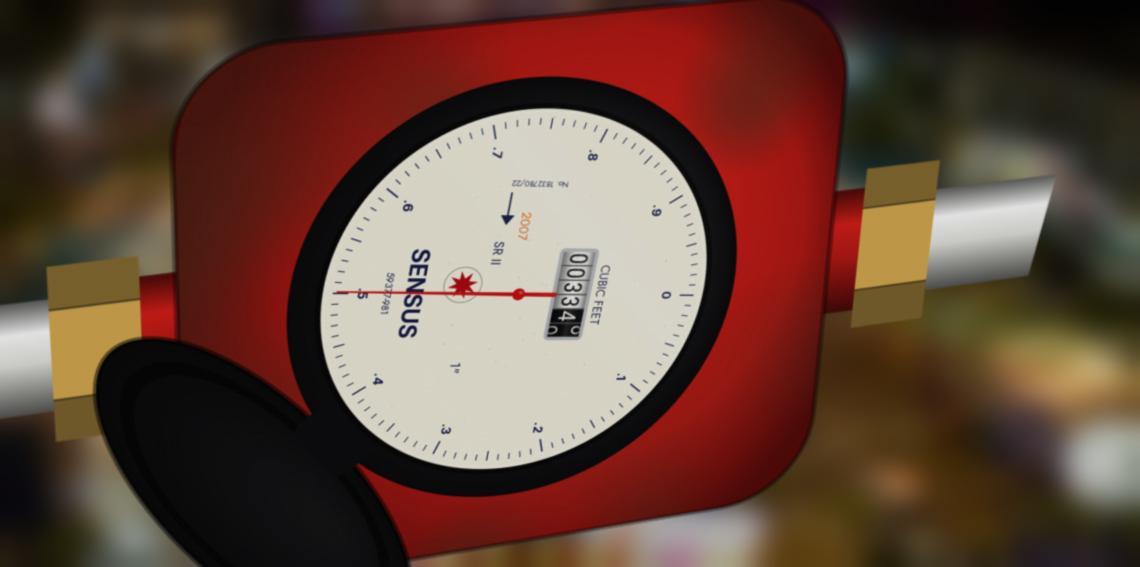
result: 3348.50,ft³
